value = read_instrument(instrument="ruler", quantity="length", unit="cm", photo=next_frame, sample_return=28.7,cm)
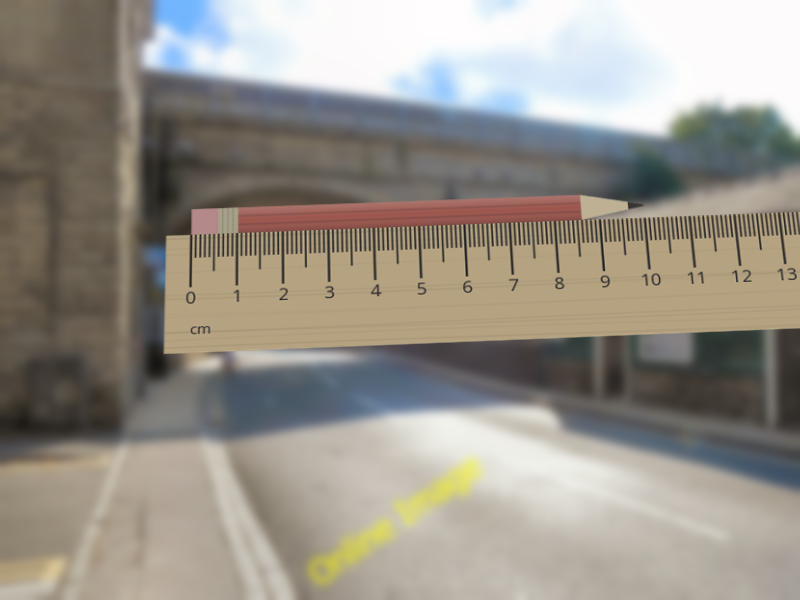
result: 10,cm
